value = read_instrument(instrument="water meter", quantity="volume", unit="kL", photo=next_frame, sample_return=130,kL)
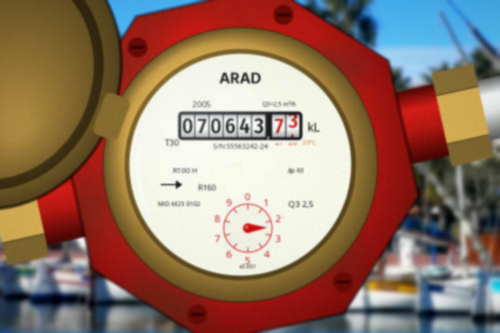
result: 70643.732,kL
